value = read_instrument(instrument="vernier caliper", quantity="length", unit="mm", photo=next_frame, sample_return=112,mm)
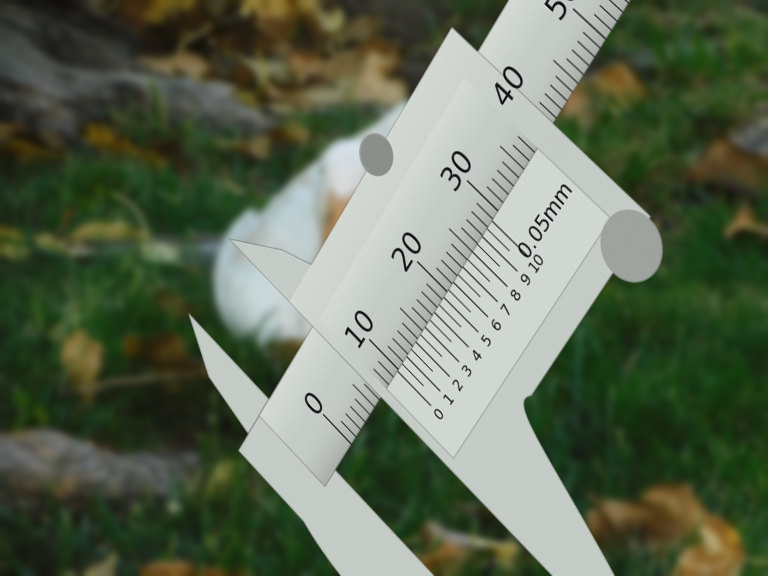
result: 9.8,mm
